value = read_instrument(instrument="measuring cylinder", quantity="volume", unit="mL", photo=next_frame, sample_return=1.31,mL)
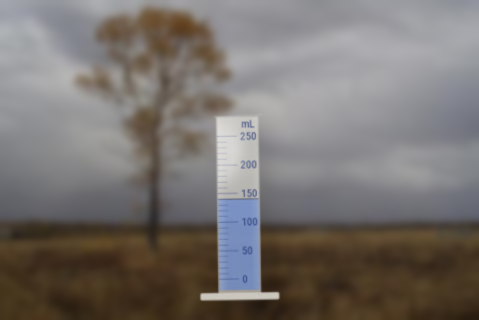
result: 140,mL
